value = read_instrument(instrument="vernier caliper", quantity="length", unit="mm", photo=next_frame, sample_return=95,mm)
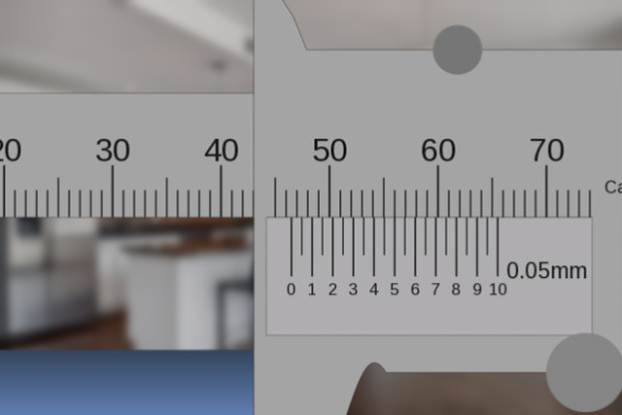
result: 46.5,mm
